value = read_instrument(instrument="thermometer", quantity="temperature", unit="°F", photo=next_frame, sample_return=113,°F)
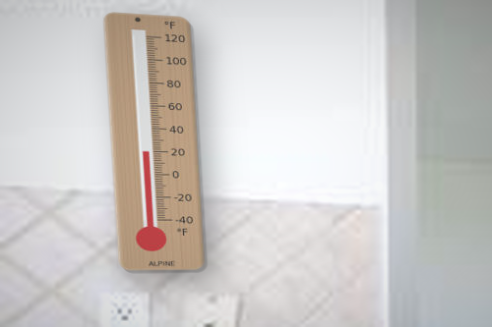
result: 20,°F
